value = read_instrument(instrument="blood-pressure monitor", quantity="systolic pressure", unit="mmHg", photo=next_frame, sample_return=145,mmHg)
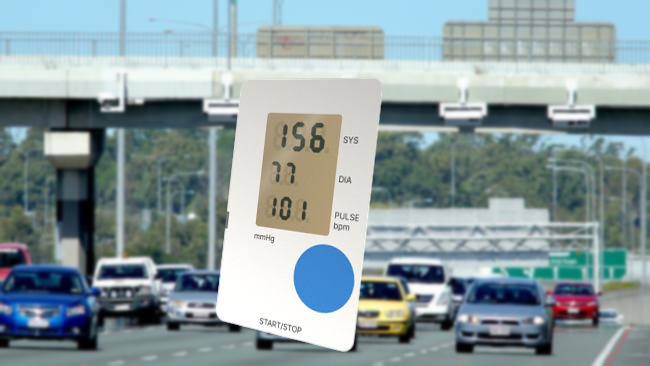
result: 156,mmHg
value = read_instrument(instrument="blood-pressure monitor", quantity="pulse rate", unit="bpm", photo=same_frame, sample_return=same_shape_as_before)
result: 101,bpm
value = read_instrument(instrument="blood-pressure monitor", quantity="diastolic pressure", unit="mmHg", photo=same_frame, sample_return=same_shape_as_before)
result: 77,mmHg
